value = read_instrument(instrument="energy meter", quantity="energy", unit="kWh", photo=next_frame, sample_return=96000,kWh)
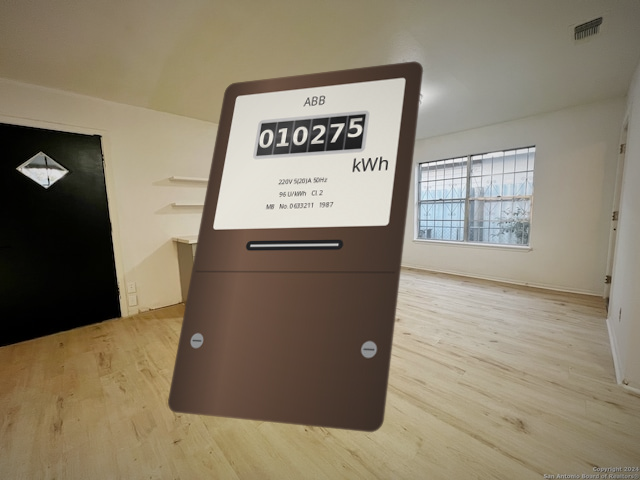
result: 10275,kWh
